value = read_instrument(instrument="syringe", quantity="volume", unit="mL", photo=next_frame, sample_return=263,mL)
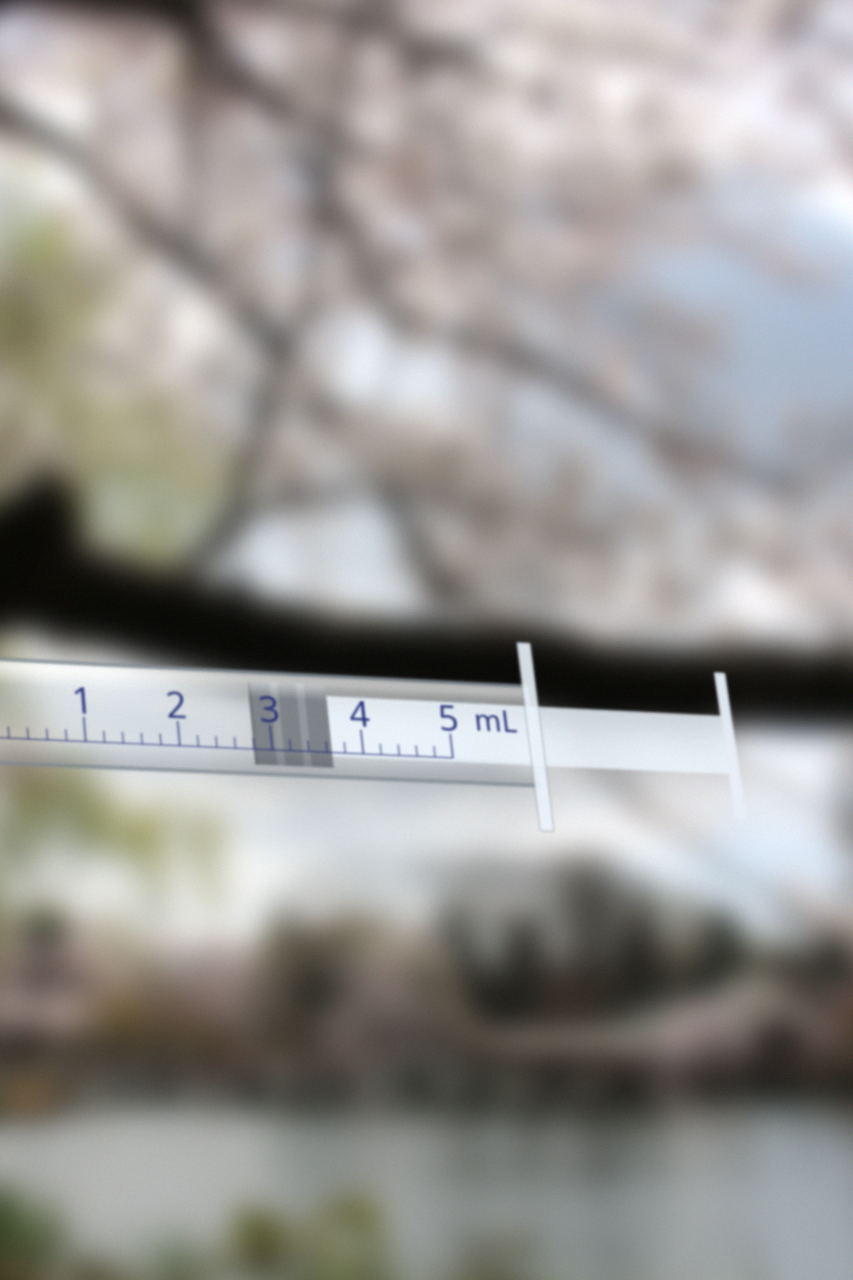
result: 2.8,mL
